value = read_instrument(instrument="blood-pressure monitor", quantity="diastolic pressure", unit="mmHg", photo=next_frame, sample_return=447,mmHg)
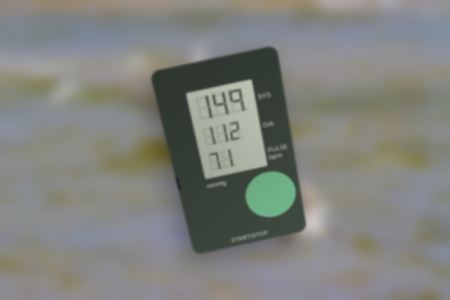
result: 112,mmHg
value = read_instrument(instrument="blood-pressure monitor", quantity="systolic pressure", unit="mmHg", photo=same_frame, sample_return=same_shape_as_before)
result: 149,mmHg
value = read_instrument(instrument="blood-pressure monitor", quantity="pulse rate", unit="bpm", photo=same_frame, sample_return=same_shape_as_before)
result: 71,bpm
